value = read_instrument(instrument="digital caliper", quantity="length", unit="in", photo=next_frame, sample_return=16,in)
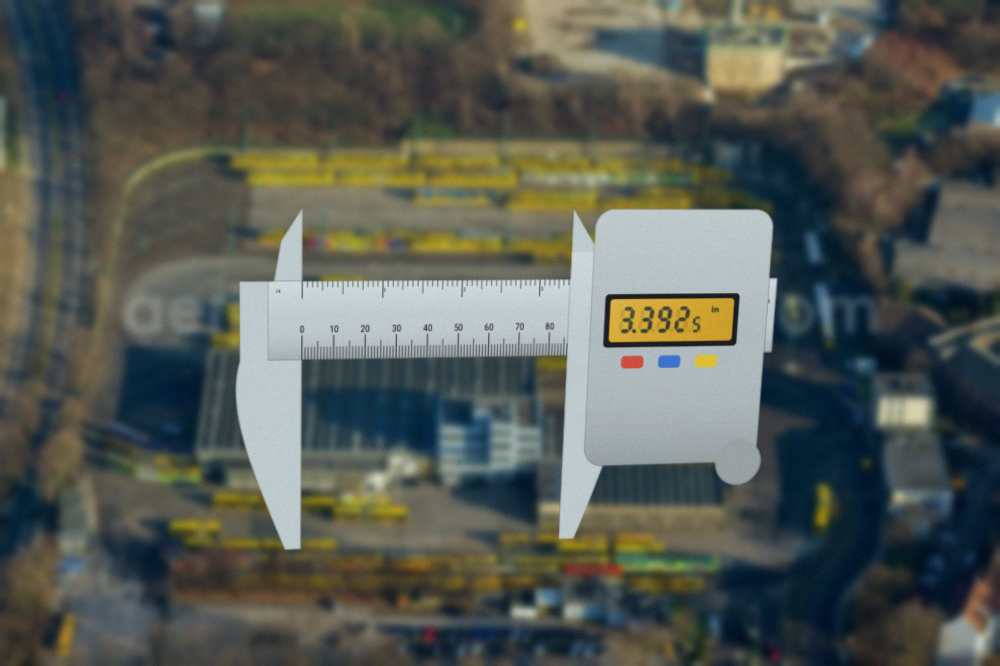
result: 3.3925,in
